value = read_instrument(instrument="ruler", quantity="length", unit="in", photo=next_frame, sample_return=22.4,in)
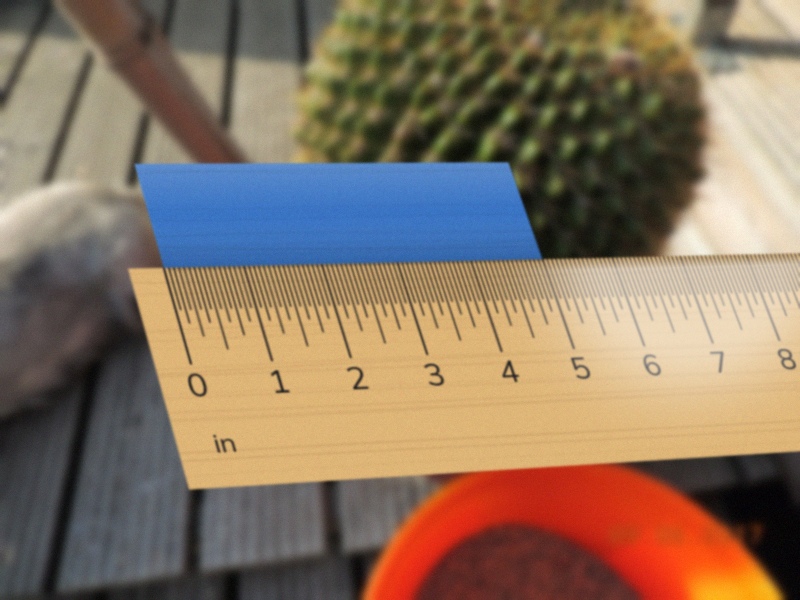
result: 5,in
